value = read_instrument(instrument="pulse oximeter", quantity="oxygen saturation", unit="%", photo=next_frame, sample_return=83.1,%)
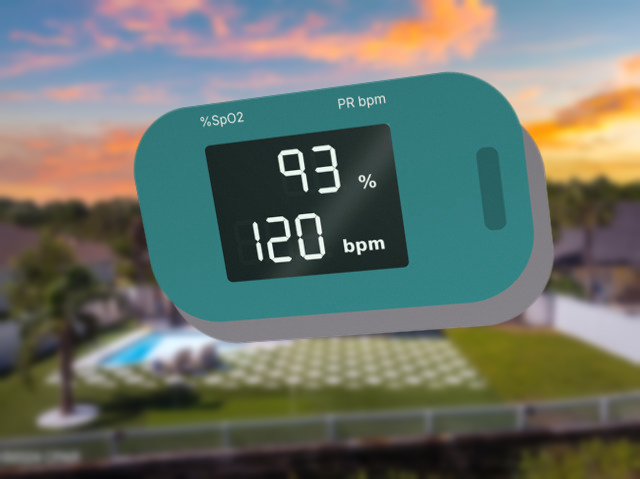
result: 93,%
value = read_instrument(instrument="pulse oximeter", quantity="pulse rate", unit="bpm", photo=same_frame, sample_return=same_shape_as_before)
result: 120,bpm
